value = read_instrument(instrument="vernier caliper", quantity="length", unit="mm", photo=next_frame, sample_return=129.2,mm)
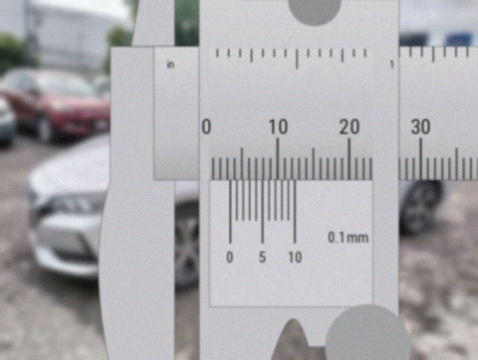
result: 3.4,mm
